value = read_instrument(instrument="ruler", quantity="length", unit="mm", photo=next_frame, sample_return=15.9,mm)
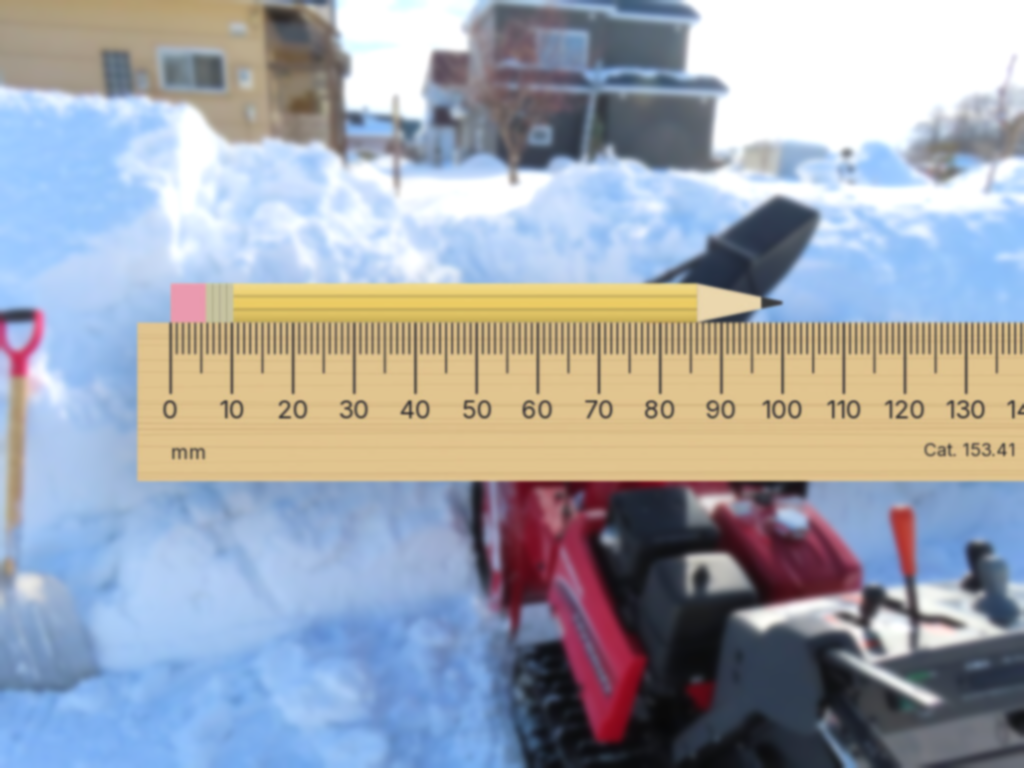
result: 100,mm
